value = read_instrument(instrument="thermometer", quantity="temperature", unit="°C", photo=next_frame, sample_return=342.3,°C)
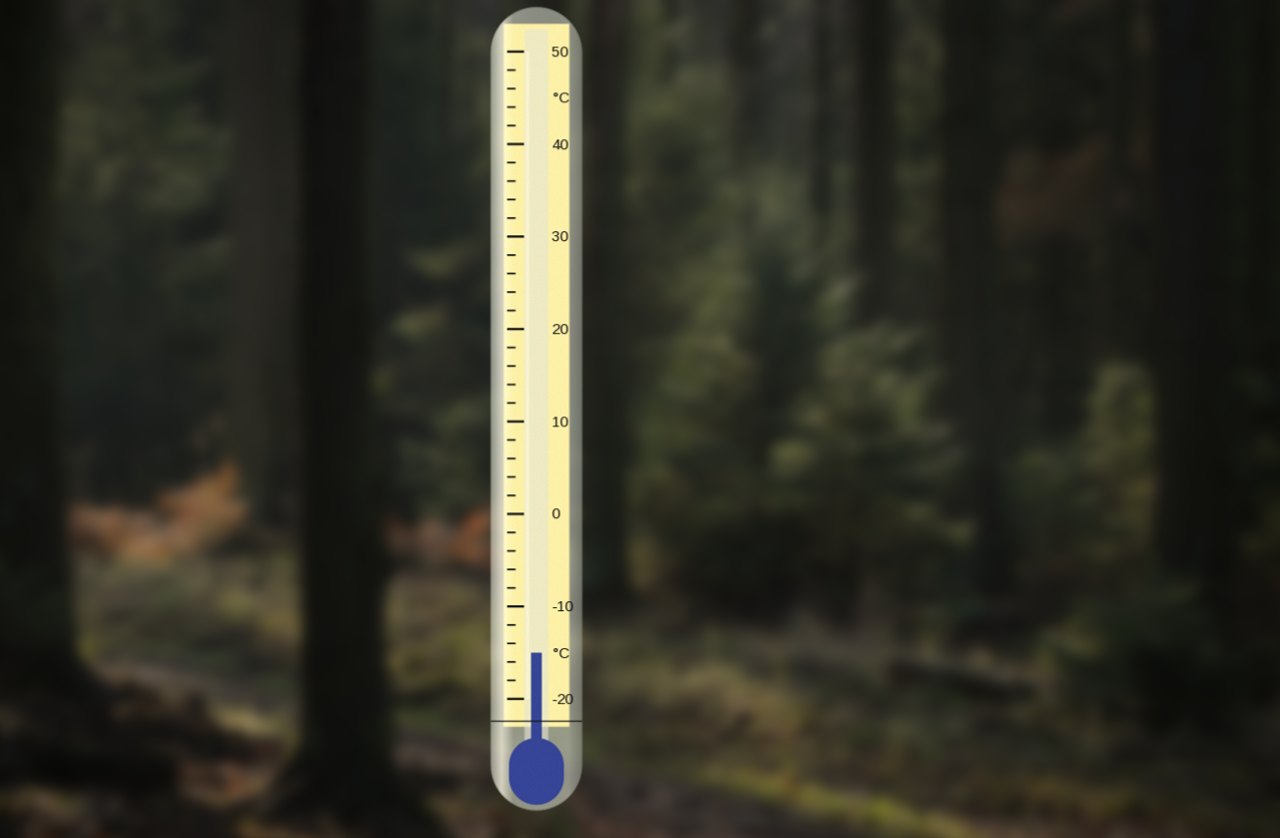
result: -15,°C
